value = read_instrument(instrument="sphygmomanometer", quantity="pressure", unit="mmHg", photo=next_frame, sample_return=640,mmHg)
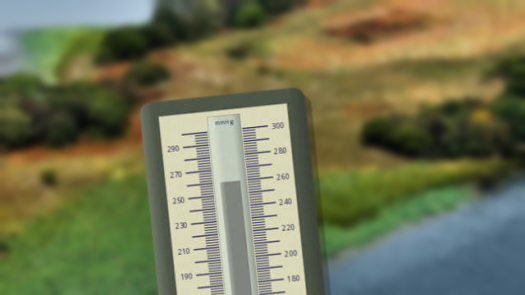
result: 260,mmHg
